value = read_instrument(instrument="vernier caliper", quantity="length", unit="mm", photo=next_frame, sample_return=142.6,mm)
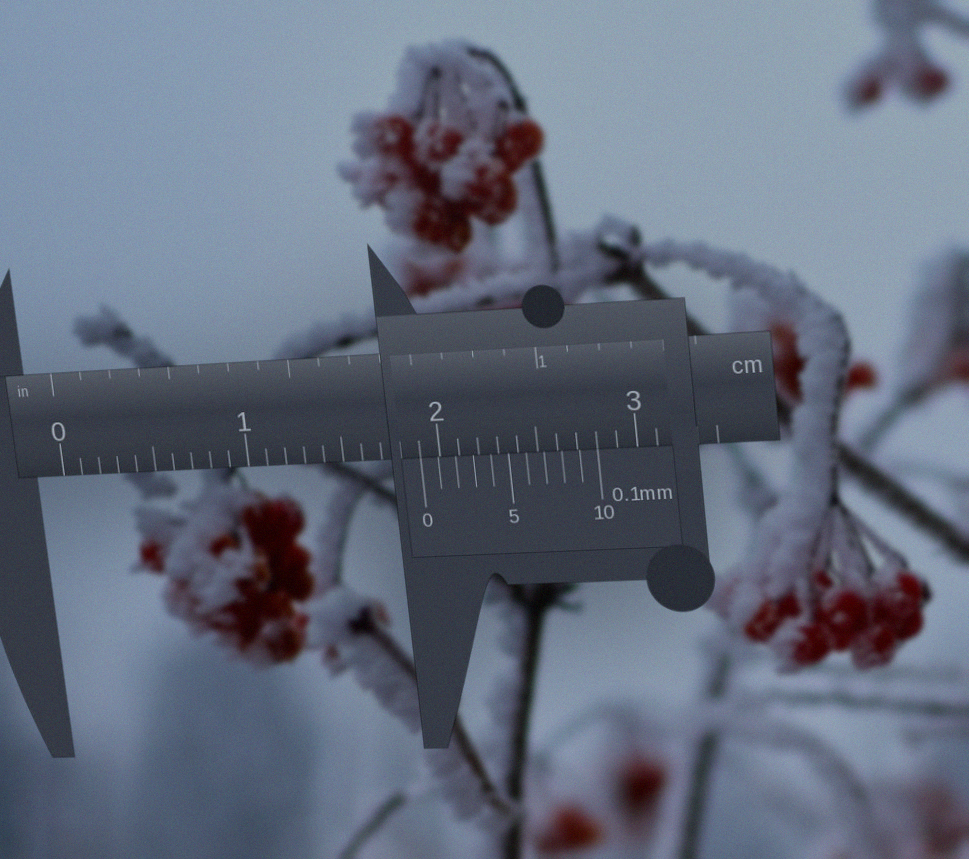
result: 19.0,mm
